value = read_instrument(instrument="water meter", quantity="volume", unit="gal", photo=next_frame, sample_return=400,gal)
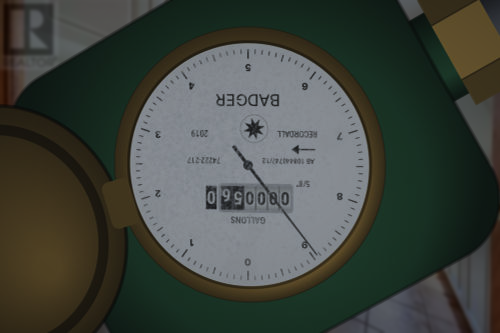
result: 558.9,gal
